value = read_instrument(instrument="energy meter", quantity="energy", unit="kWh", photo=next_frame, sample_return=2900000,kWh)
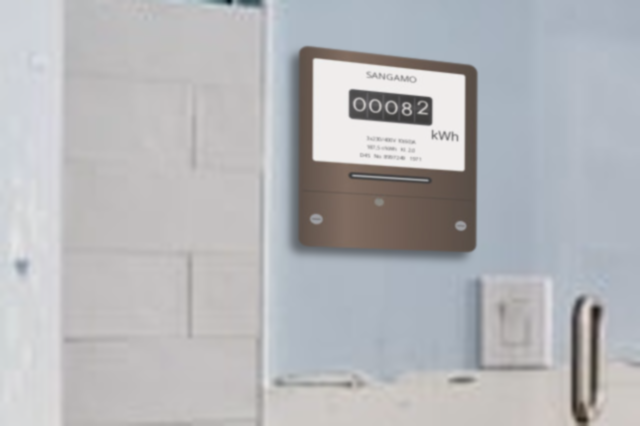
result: 82,kWh
